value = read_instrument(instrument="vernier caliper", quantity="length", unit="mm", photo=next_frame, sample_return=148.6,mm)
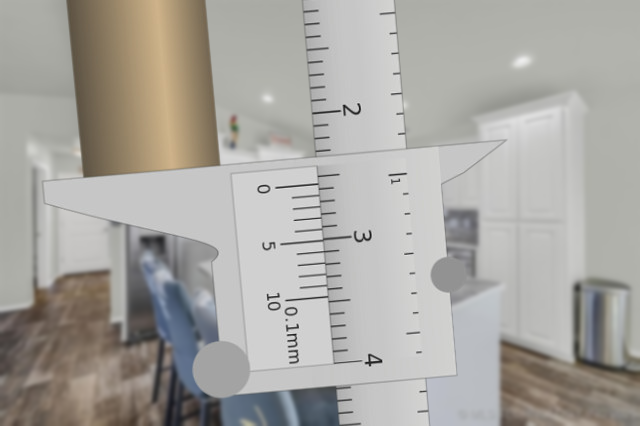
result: 25.6,mm
